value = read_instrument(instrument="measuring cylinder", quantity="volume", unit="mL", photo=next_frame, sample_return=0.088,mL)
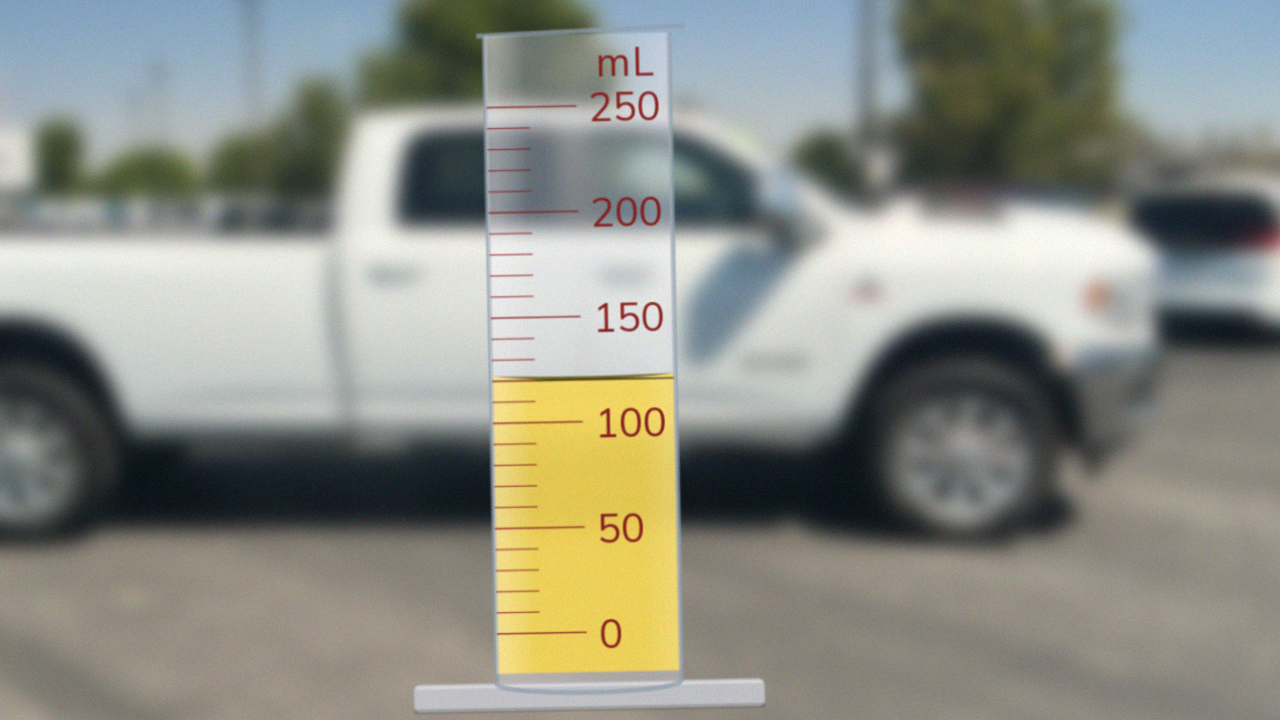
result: 120,mL
